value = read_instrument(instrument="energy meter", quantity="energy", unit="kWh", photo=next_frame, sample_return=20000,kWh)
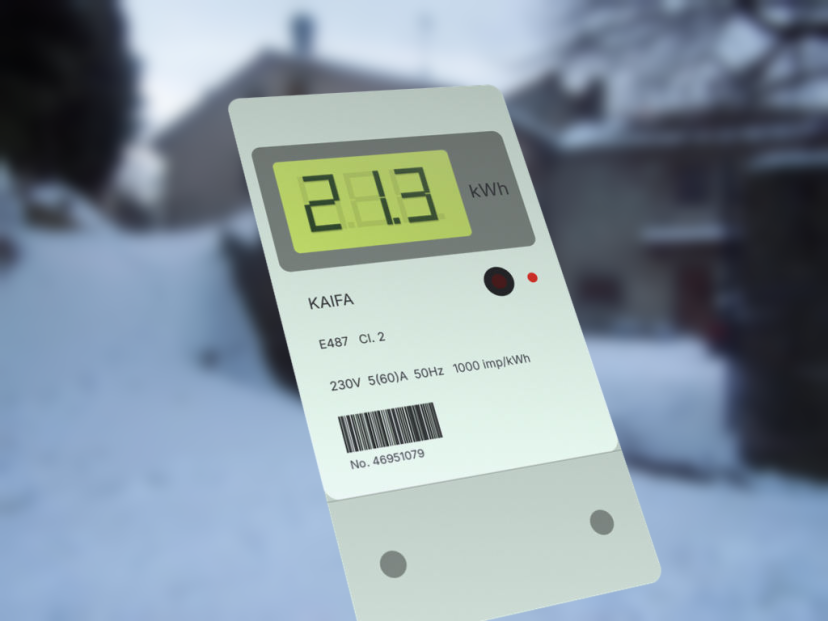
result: 21.3,kWh
